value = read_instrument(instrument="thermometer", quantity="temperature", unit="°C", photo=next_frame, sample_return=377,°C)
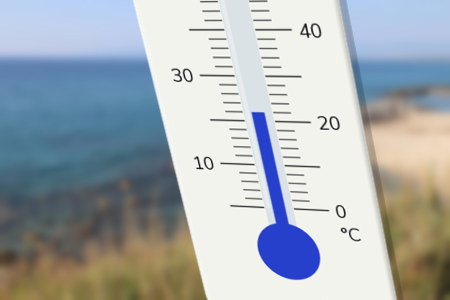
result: 22,°C
